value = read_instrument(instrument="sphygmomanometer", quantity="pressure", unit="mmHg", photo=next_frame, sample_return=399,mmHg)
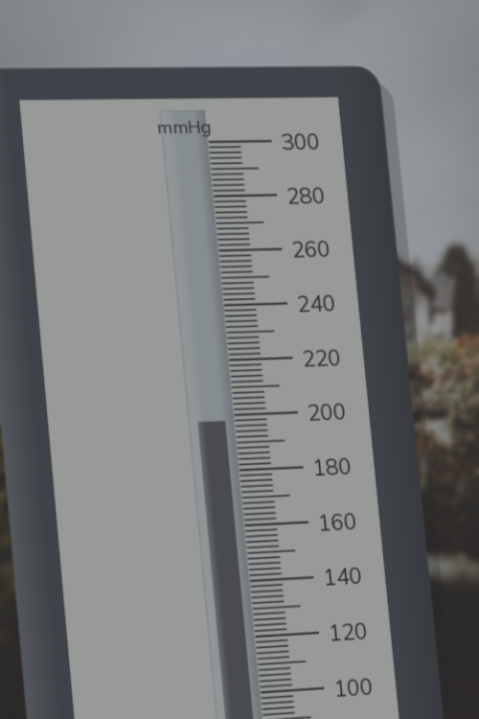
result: 198,mmHg
